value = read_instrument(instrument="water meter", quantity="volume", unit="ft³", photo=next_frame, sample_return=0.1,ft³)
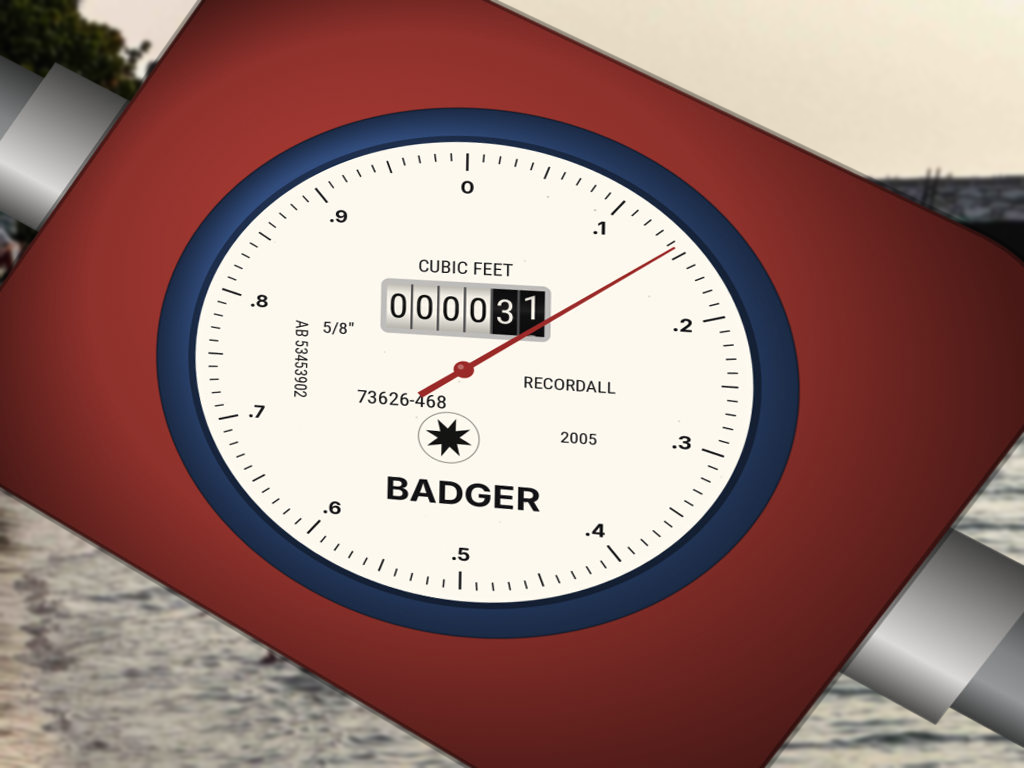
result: 31.14,ft³
